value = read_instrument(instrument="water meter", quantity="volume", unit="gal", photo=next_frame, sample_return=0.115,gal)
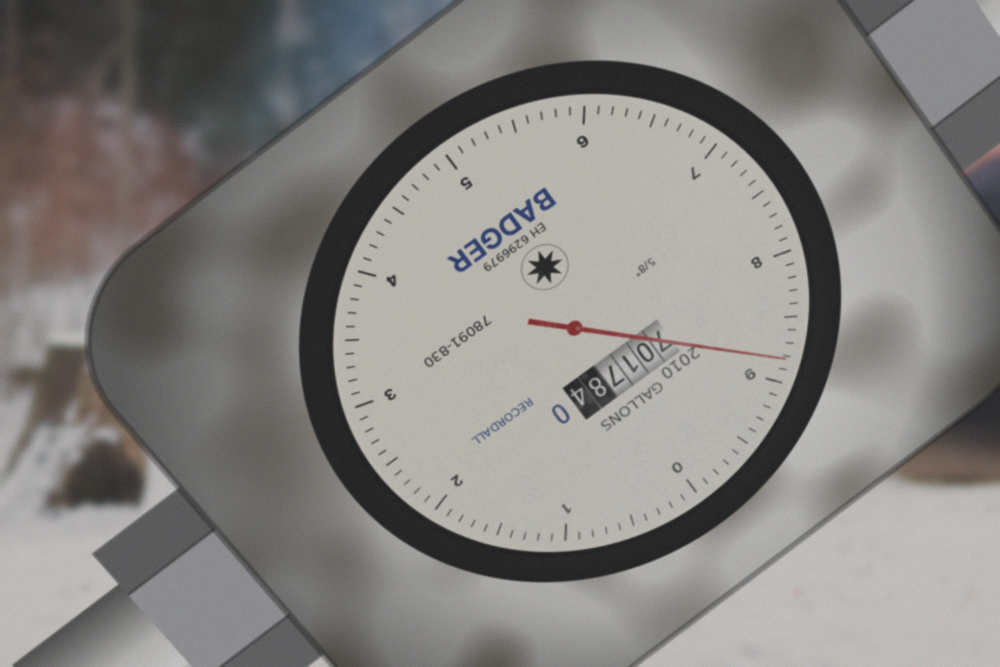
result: 7017838.8,gal
